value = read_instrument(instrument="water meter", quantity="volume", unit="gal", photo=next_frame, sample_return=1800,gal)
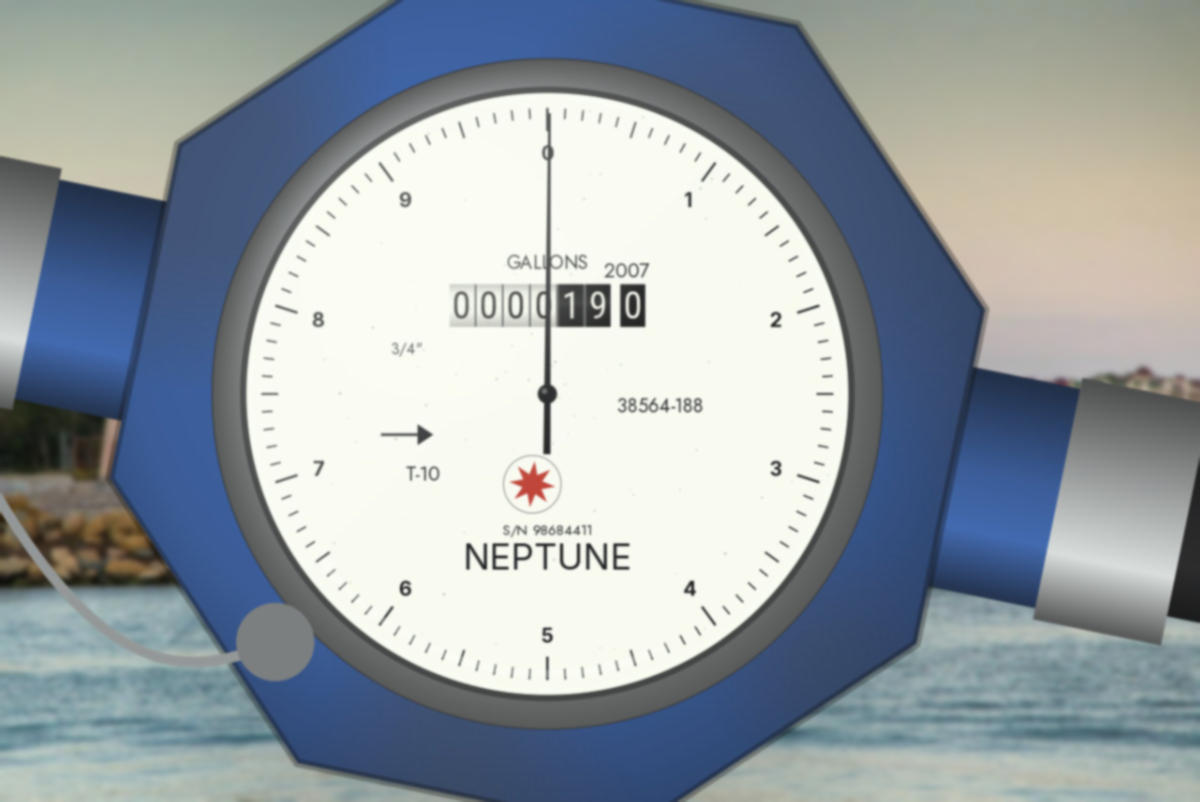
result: 190.0,gal
